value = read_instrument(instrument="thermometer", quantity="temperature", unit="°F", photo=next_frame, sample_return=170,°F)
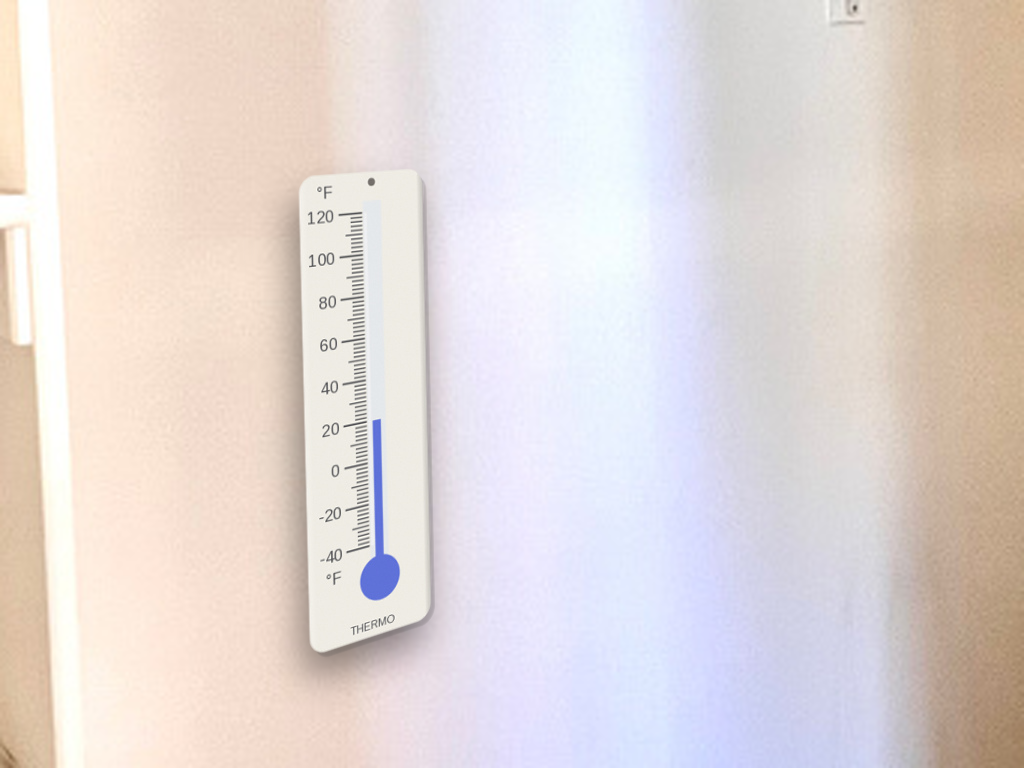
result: 20,°F
